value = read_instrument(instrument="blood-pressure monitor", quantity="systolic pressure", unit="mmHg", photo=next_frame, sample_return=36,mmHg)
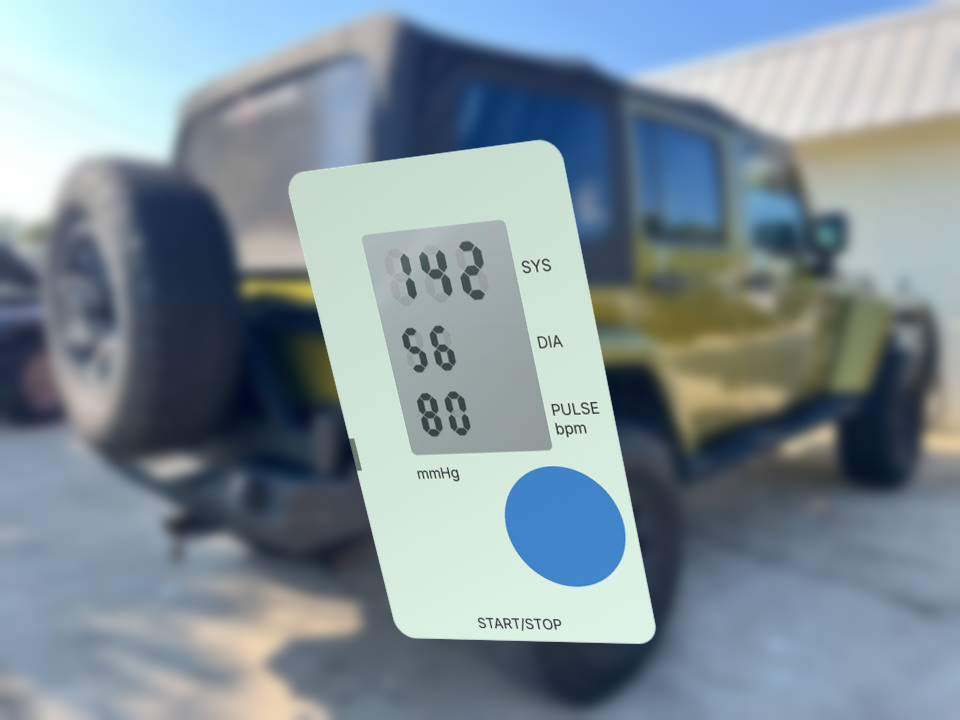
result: 142,mmHg
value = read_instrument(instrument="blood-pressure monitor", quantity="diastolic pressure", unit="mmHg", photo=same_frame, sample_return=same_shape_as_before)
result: 56,mmHg
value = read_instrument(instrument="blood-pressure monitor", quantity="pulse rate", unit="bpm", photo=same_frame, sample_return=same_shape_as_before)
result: 80,bpm
